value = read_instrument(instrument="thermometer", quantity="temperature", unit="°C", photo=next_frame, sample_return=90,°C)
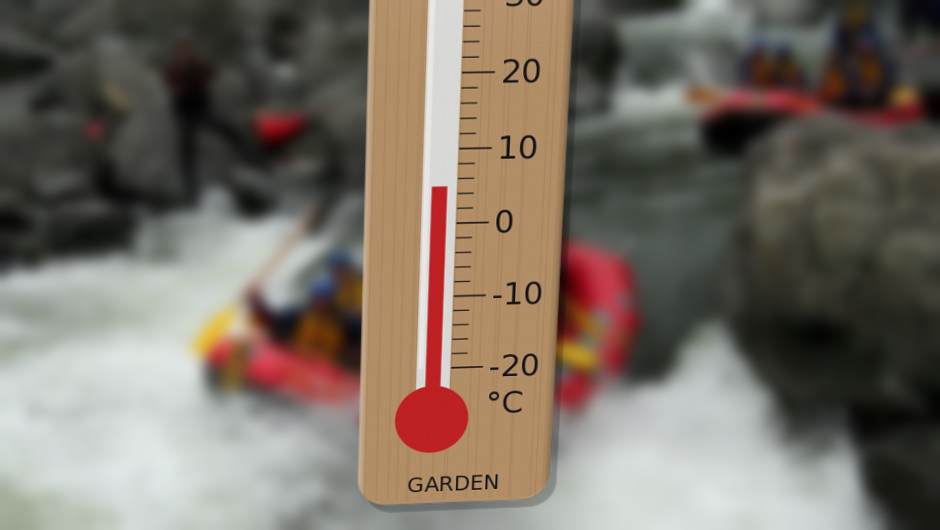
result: 5,°C
